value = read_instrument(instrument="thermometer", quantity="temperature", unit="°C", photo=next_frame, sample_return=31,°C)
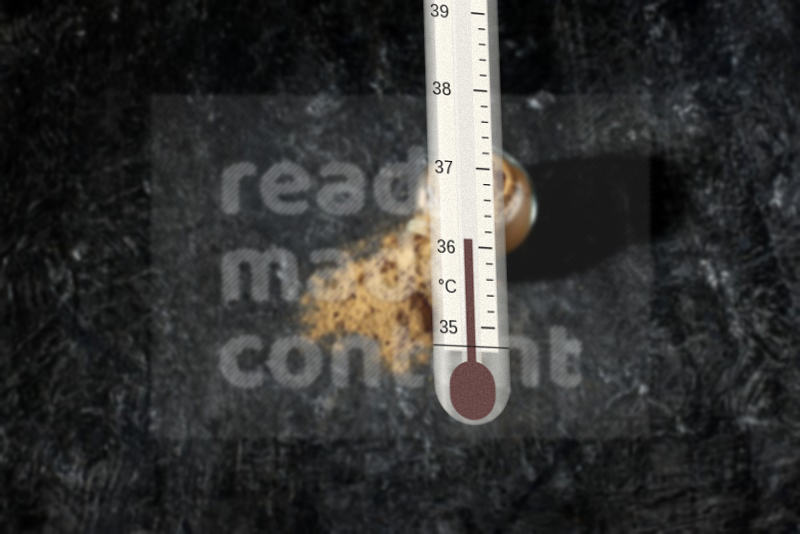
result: 36.1,°C
